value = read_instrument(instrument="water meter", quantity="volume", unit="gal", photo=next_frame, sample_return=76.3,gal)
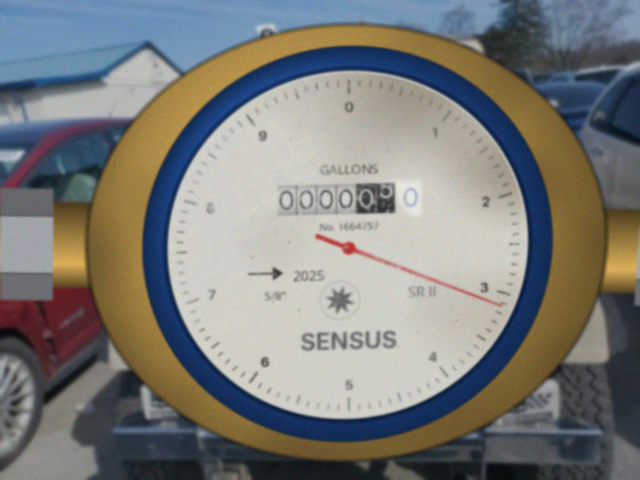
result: 53.1,gal
